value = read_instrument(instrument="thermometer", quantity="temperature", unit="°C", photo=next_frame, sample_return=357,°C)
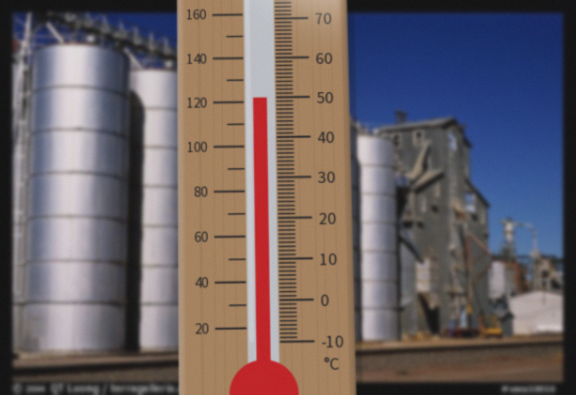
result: 50,°C
